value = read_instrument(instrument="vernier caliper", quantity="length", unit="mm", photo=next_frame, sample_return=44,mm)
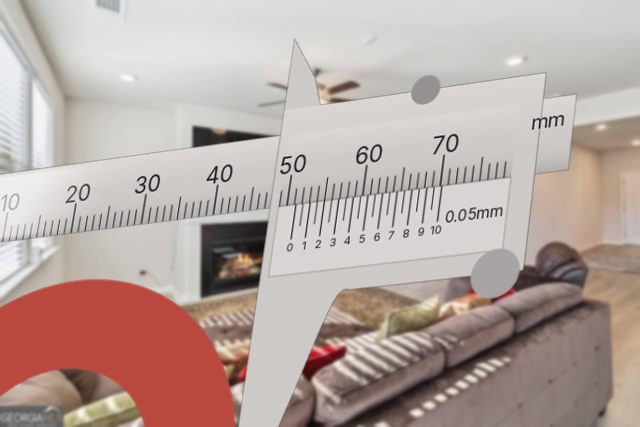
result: 51.2,mm
